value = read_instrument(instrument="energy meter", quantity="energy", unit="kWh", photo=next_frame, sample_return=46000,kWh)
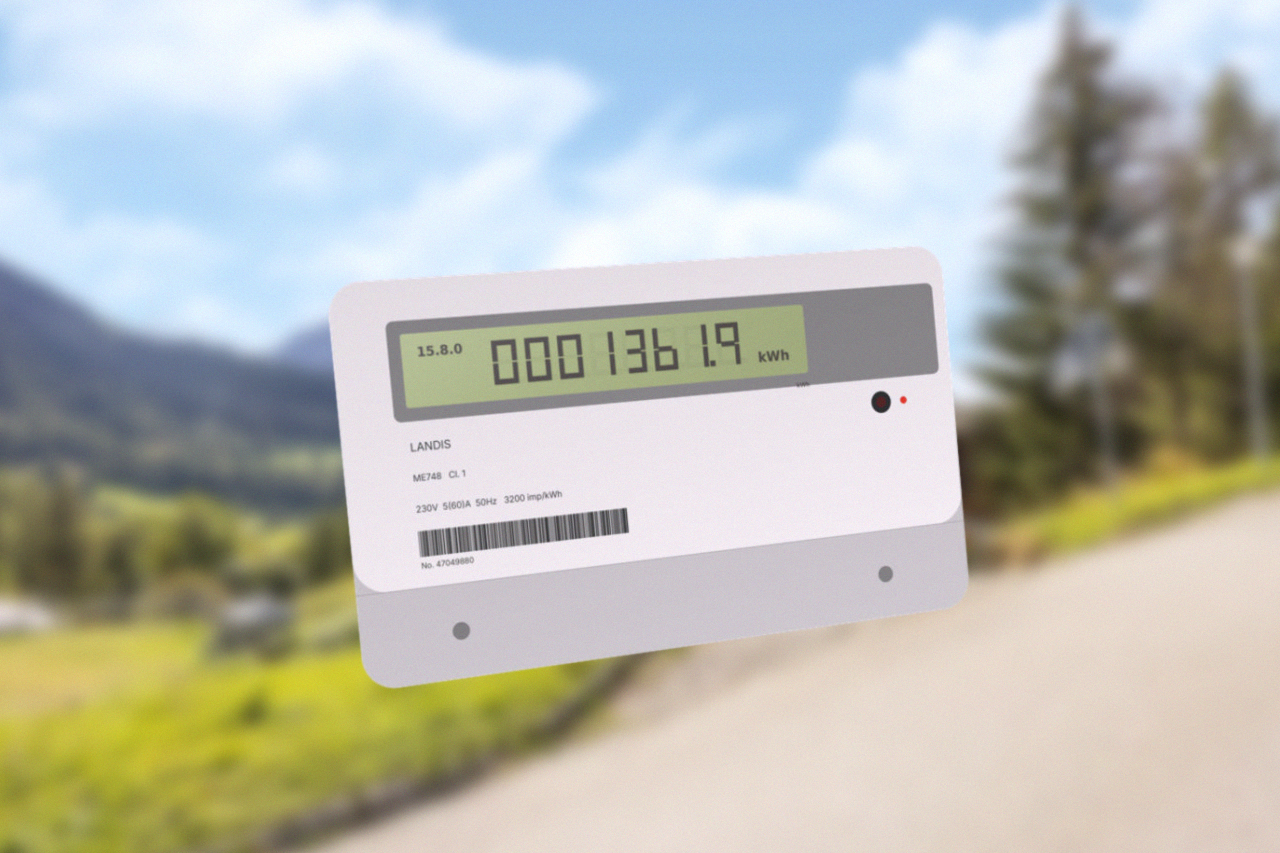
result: 1361.9,kWh
